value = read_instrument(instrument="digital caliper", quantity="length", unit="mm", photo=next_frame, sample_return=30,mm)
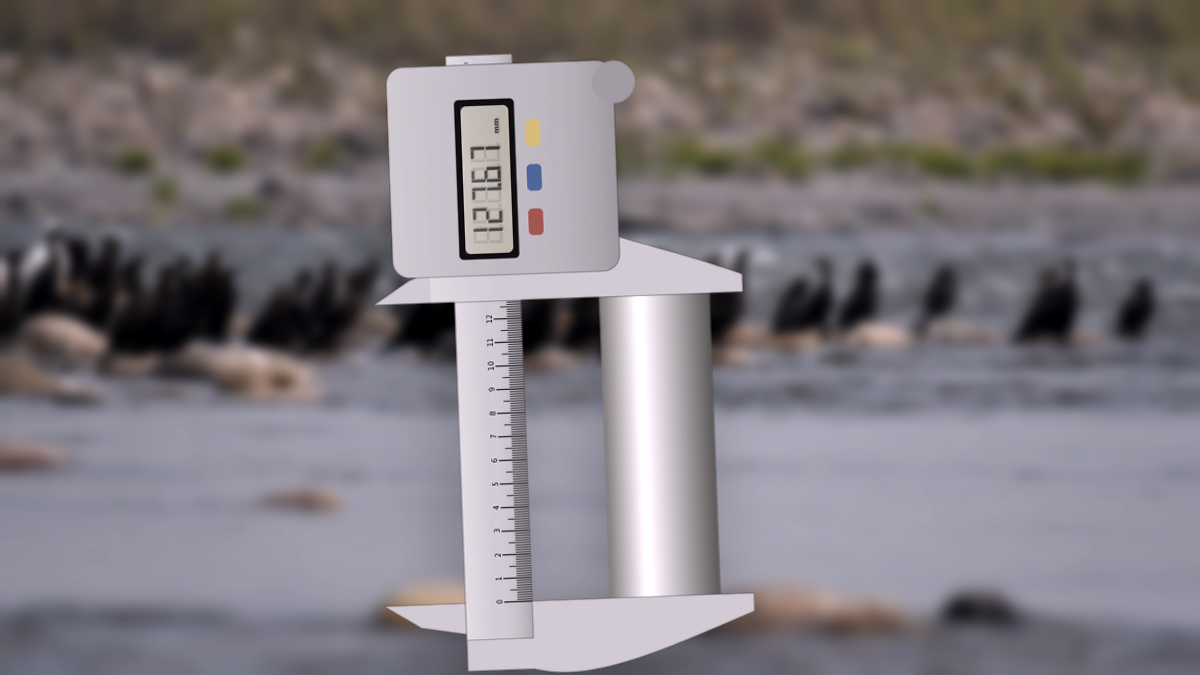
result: 127.67,mm
